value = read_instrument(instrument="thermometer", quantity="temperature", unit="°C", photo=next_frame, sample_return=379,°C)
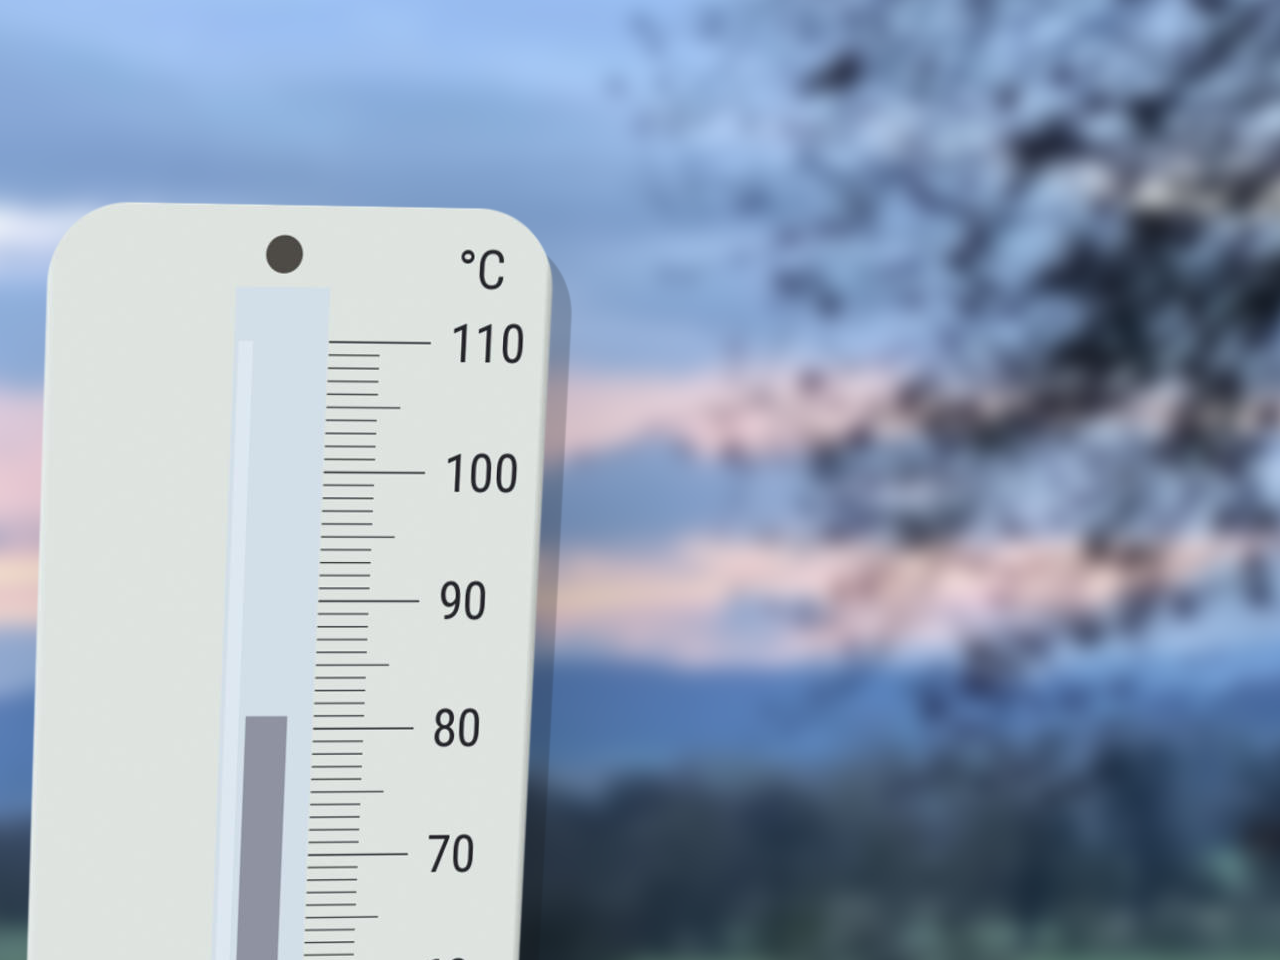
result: 81,°C
